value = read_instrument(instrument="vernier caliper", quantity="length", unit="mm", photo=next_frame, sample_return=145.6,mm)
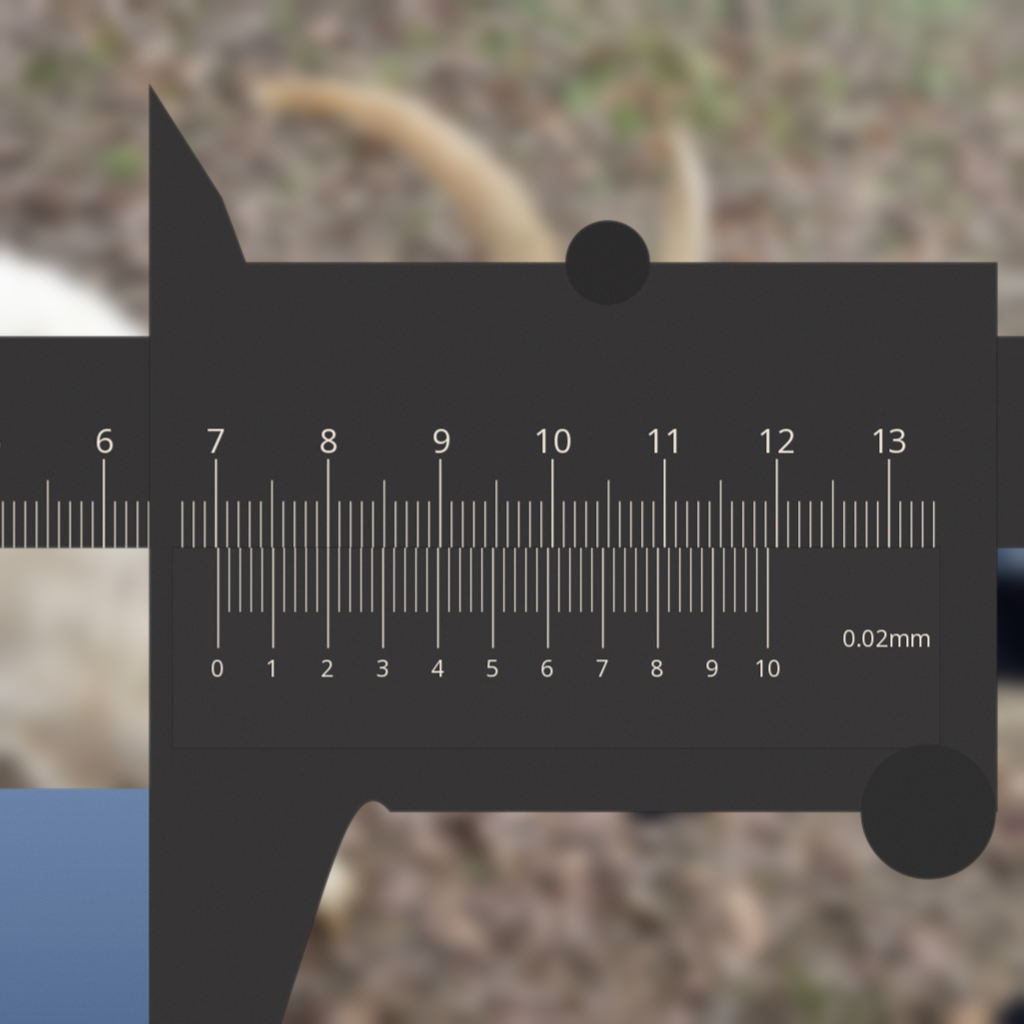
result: 70.2,mm
